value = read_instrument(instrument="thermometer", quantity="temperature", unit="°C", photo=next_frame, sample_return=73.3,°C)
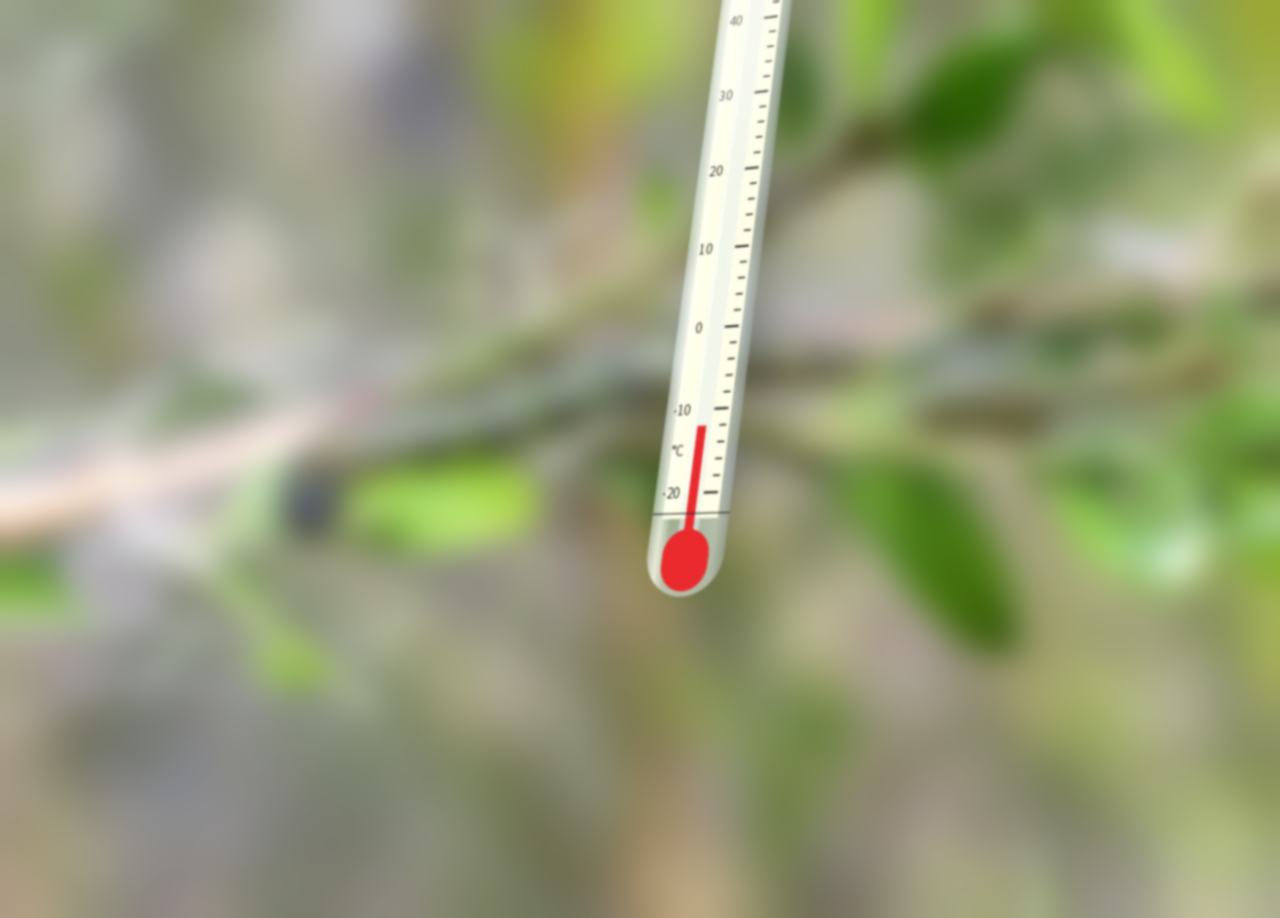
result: -12,°C
